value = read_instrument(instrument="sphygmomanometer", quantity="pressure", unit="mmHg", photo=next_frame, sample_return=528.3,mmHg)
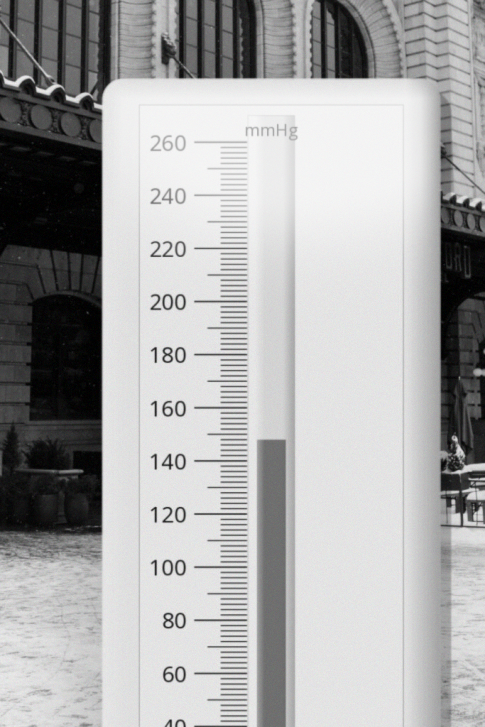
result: 148,mmHg
